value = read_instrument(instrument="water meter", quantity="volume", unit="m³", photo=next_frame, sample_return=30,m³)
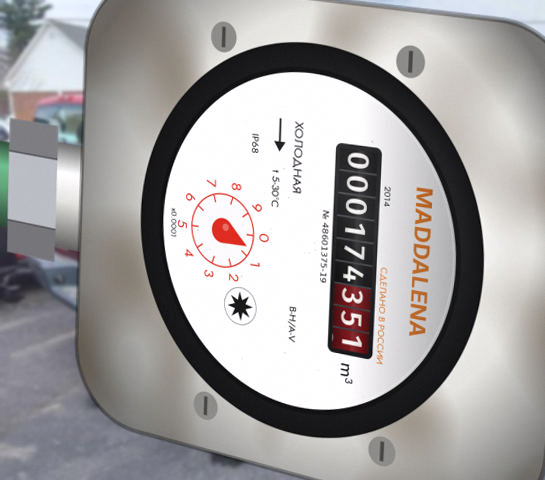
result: 174.3510,m³
